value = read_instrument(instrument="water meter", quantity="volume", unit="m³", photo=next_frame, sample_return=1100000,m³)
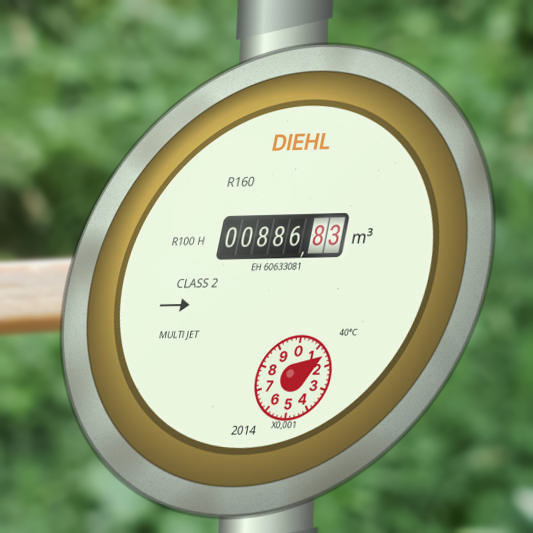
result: 886.831,m³
